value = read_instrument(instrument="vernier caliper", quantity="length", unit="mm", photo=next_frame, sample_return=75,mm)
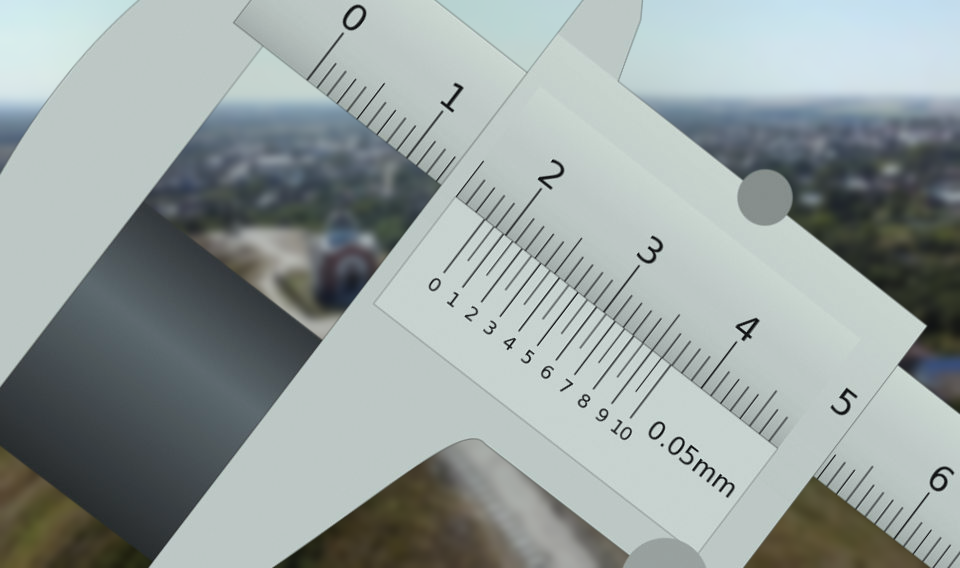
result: 17.9,mm
